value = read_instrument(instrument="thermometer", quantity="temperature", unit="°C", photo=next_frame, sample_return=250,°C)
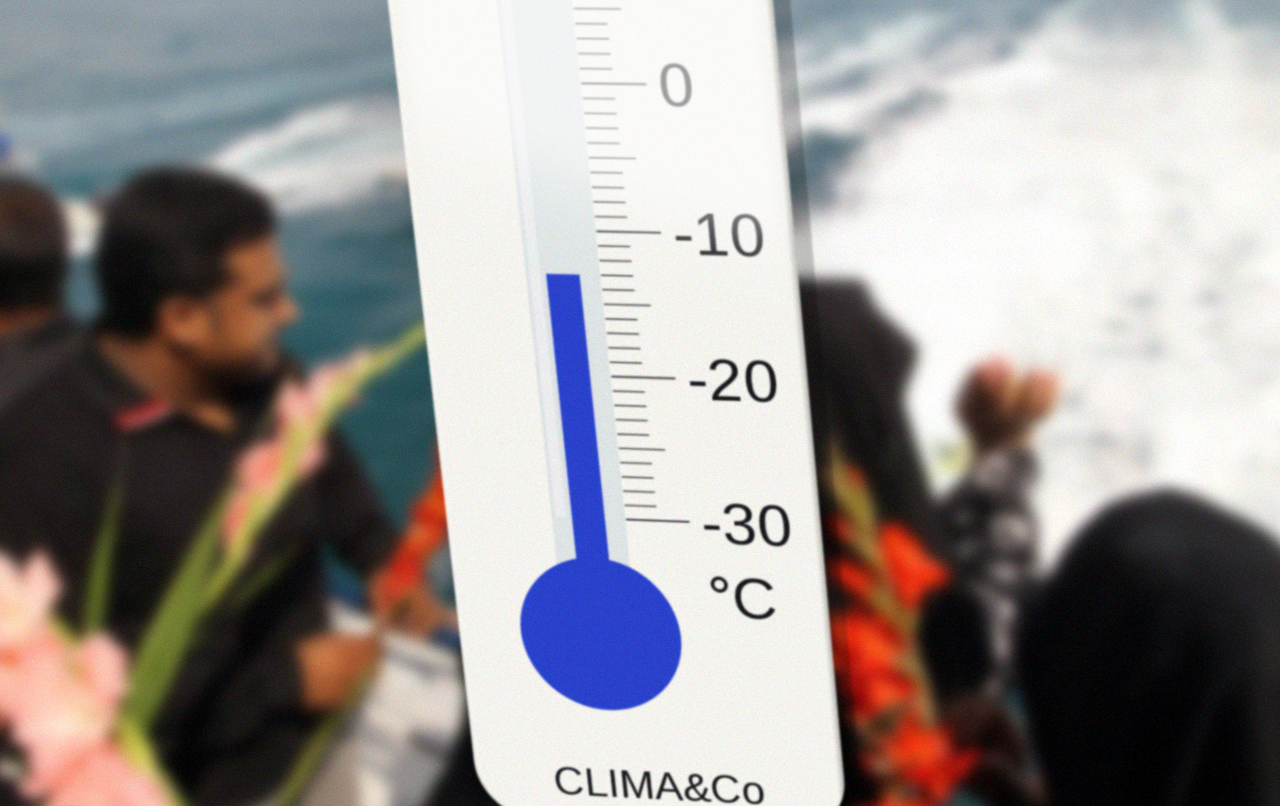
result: -13,°C
